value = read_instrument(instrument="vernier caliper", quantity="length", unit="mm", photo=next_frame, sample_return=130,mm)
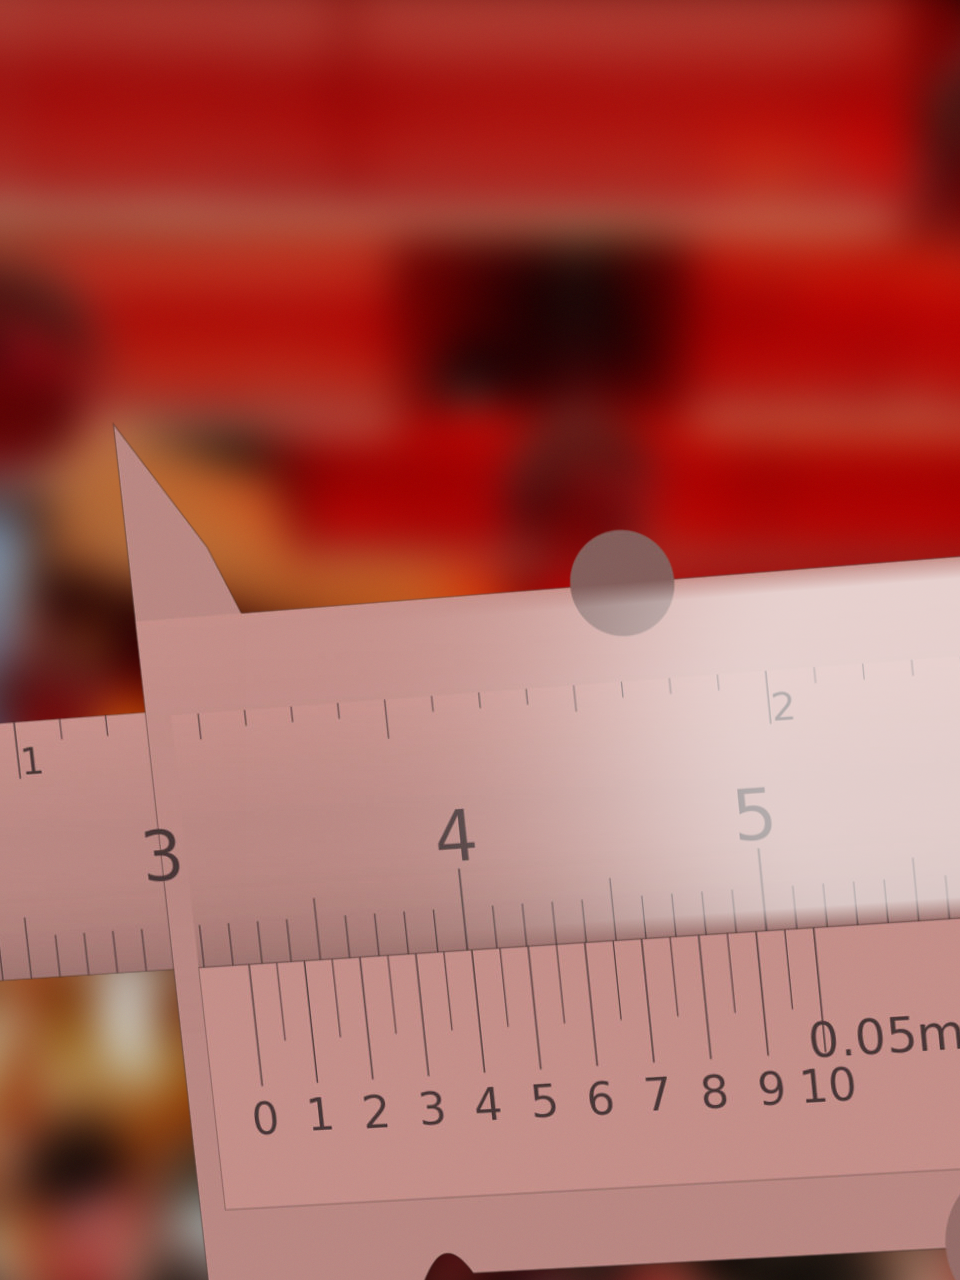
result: 32.55,mm
